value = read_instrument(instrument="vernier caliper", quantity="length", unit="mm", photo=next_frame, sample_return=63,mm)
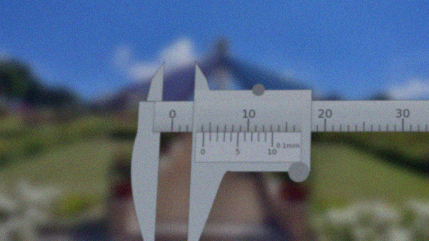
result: 4.2,mm
